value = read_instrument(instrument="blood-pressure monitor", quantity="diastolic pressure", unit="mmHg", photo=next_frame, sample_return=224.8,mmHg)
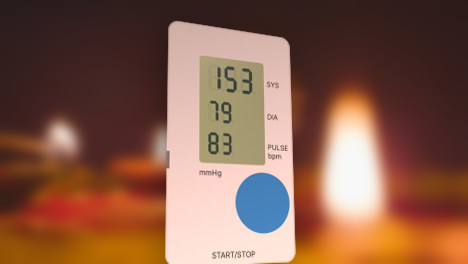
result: 79,mmHg
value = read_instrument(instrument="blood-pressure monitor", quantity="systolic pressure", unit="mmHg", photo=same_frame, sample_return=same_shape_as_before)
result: 153,mmHg
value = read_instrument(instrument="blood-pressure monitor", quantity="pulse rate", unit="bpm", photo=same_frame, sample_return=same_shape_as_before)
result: 83,bpm
